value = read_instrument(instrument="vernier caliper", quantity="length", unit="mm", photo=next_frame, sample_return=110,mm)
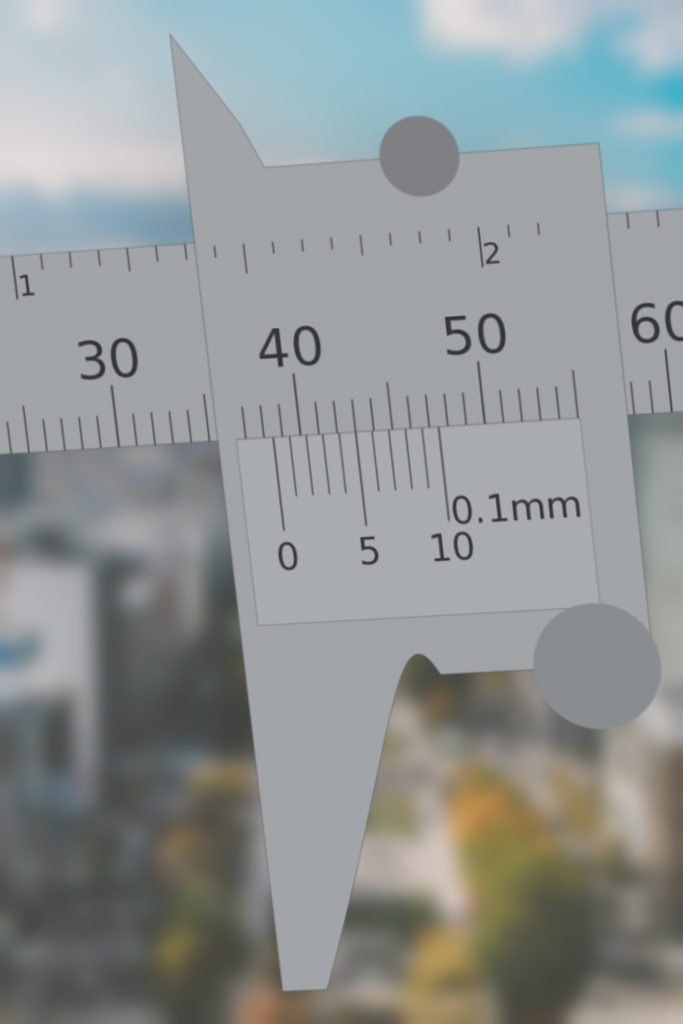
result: 38.5,mm
